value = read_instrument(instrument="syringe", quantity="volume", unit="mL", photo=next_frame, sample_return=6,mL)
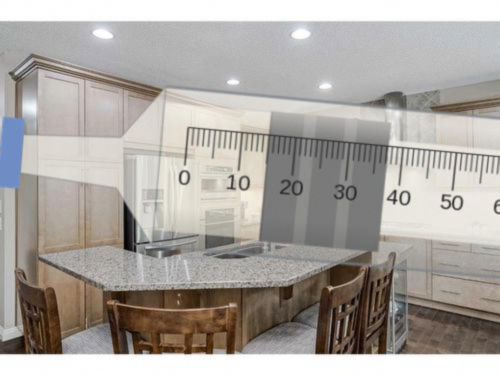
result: 15,mL
